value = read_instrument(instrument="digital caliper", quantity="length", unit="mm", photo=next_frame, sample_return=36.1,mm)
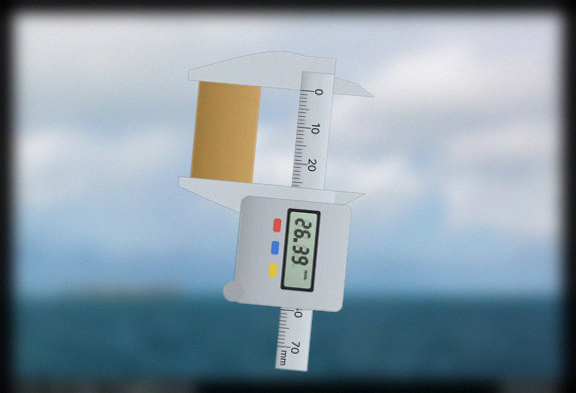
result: 26.39,mm
